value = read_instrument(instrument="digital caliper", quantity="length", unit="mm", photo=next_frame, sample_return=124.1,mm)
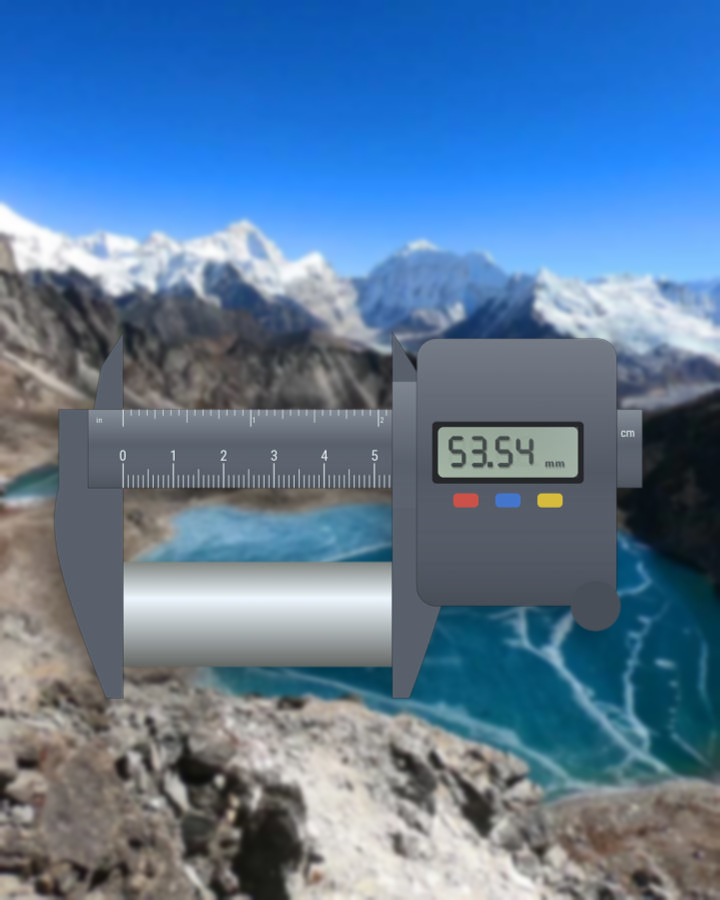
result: 53.54,mm
